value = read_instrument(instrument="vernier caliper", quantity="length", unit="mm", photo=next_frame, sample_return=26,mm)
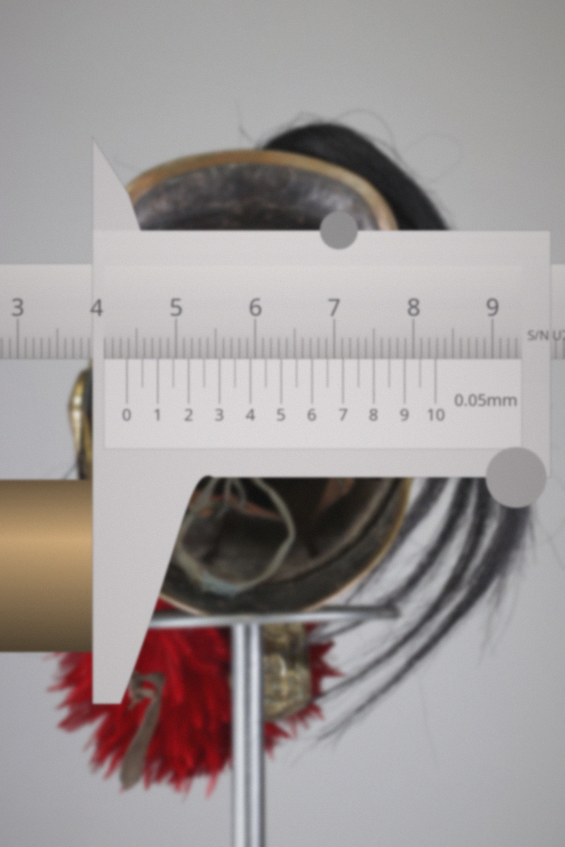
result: 43.8,mm
